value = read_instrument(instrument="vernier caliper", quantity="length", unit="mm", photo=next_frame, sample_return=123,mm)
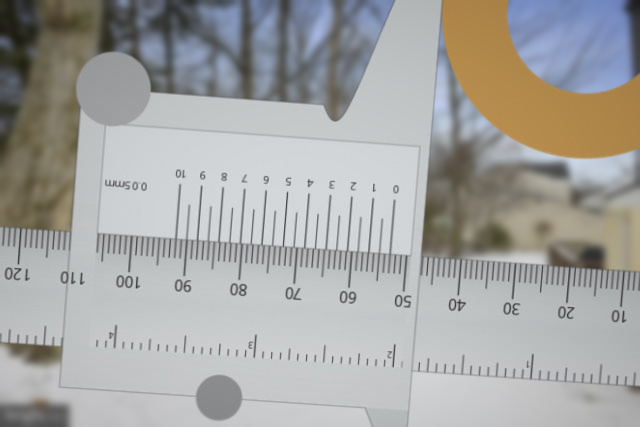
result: 53.0,mm
